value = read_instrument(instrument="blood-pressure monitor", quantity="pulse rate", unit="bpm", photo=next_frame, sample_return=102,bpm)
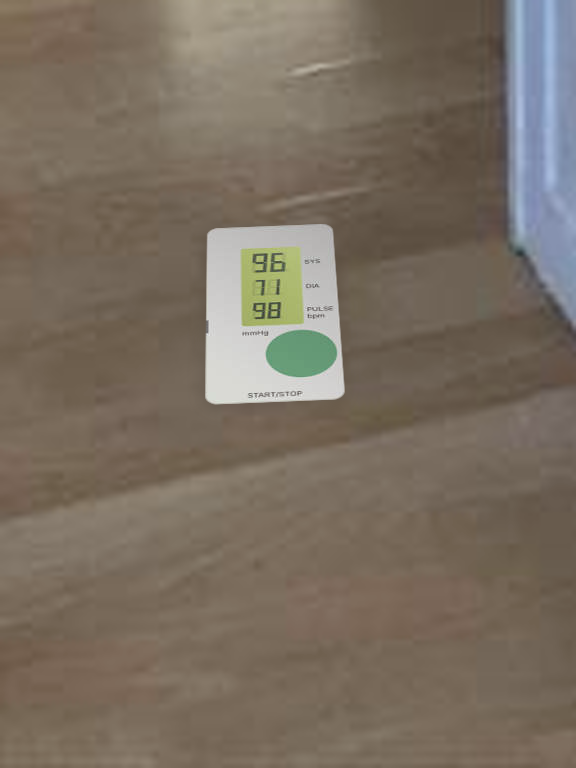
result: 98,bpm
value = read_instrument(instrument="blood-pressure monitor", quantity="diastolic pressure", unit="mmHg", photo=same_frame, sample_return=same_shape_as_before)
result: 71,mmHg
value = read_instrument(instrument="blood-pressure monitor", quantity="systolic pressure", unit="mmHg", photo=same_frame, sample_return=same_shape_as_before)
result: 96,mmHg
